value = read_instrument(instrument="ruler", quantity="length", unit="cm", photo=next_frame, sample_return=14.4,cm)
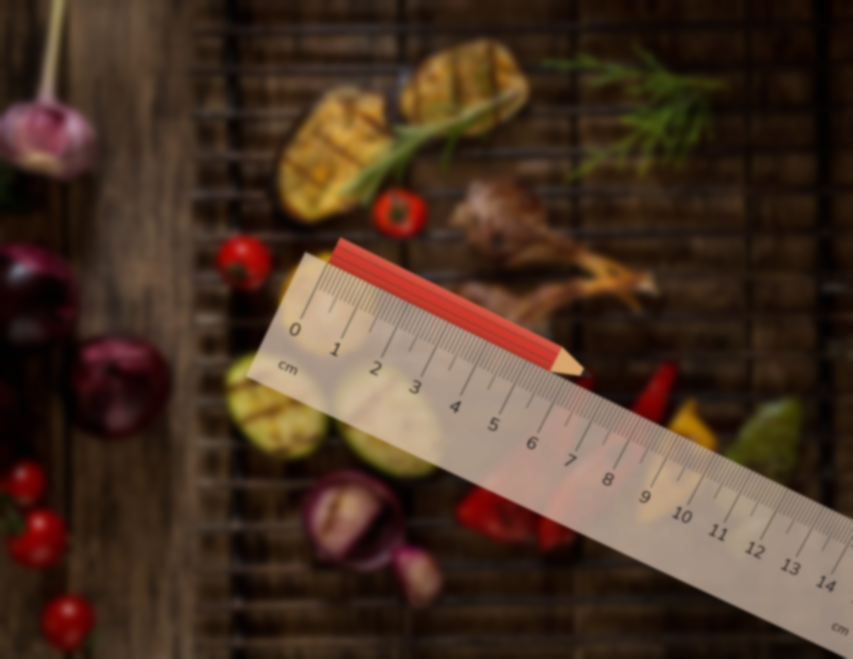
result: 6.5,cm
